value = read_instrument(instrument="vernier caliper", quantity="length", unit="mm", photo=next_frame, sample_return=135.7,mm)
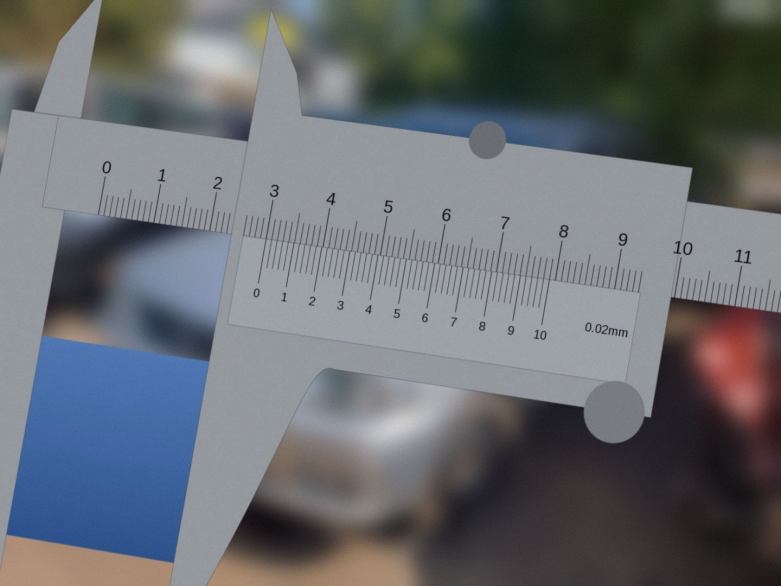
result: 30.0,mm
